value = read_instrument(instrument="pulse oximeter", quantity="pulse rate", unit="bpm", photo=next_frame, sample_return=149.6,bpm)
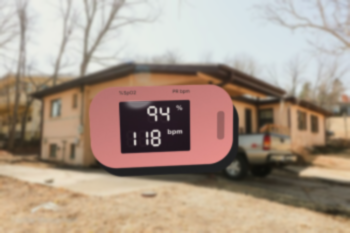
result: 118,bpm
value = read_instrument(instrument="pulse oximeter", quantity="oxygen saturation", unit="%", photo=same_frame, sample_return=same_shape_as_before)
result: 94,%
